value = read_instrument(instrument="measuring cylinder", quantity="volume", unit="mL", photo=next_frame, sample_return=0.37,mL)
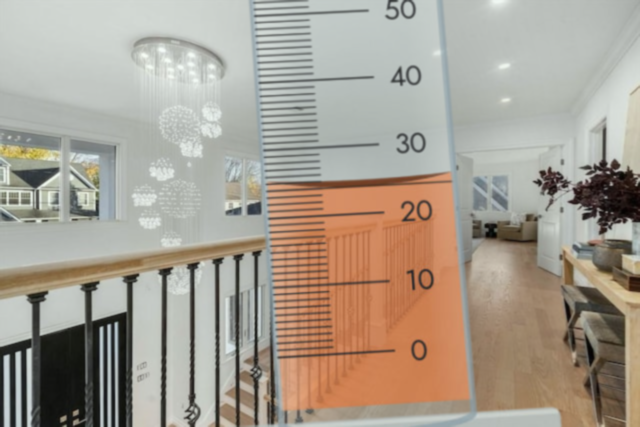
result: 24,mL
